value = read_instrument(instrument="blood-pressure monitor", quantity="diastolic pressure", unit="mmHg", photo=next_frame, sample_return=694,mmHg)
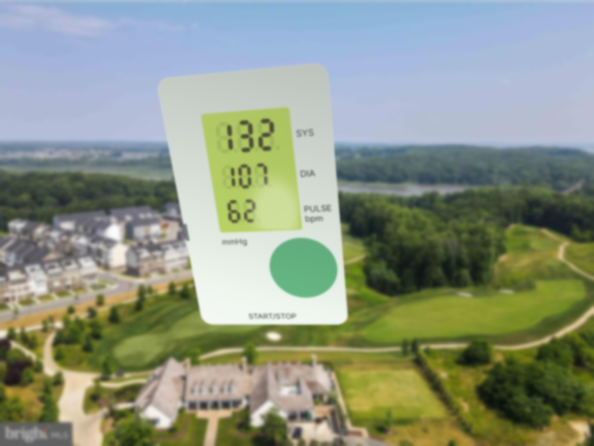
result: 107,mmHg
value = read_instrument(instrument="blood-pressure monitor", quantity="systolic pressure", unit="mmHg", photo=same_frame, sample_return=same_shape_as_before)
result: 132,mmHg
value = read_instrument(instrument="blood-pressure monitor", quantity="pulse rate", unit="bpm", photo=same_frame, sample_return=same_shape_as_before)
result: 62,bpm
